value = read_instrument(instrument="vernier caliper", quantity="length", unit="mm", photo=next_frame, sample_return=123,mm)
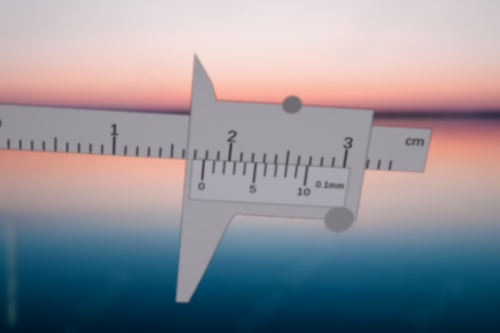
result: 17.8,mm
